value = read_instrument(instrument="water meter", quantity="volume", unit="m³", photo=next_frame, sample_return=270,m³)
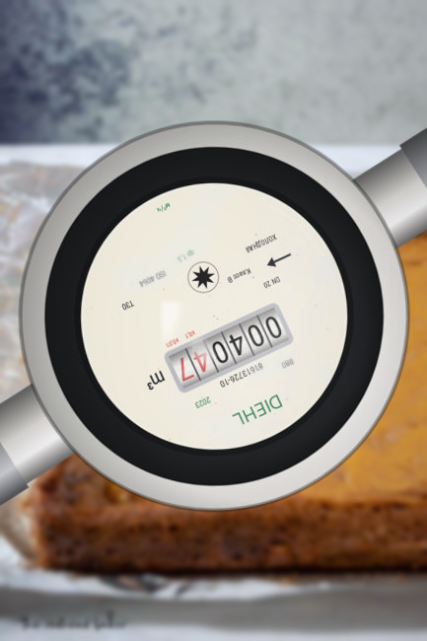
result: 40.47,m³
